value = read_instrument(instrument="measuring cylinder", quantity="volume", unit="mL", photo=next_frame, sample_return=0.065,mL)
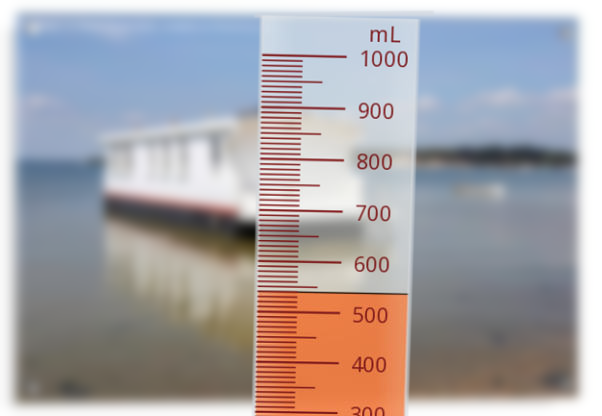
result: 540,mL
